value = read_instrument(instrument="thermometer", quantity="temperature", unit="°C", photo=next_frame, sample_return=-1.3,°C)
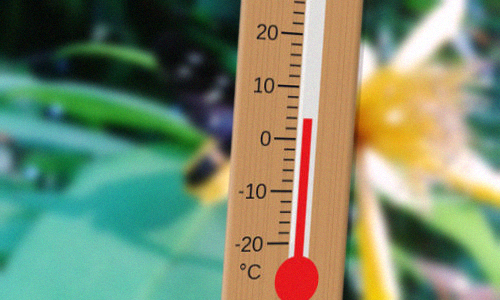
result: 4,°C
